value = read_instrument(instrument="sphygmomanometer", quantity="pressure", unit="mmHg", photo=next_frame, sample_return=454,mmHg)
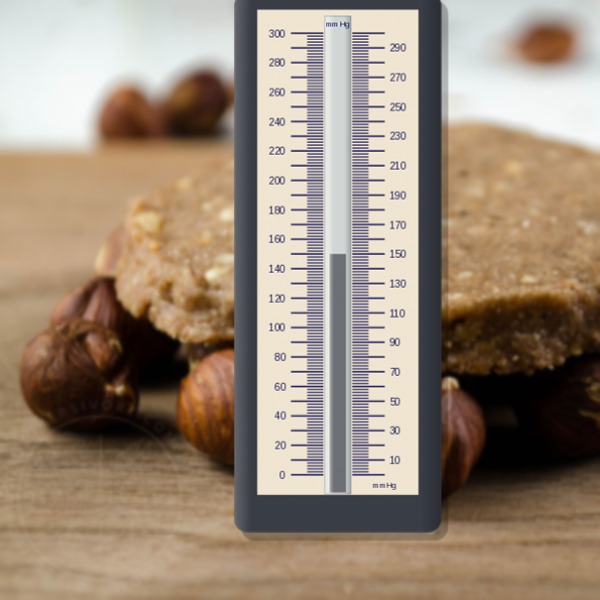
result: 150,mmHg
